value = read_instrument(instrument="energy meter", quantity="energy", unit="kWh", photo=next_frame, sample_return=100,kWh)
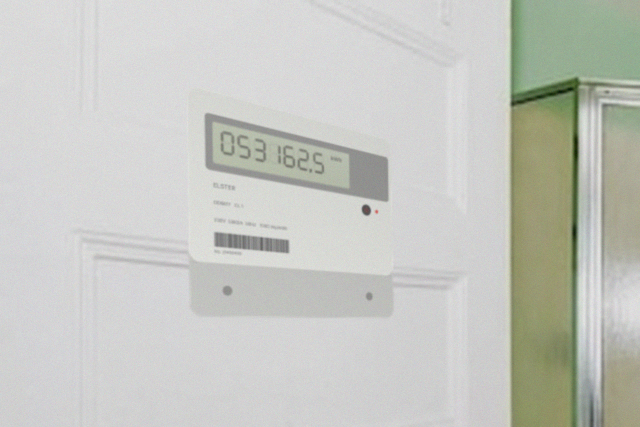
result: 53162.5,kWh
